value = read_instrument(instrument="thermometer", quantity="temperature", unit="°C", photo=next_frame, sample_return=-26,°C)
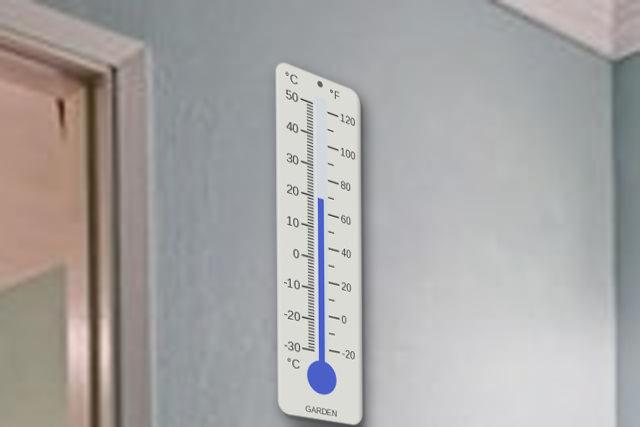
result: 20,°C
